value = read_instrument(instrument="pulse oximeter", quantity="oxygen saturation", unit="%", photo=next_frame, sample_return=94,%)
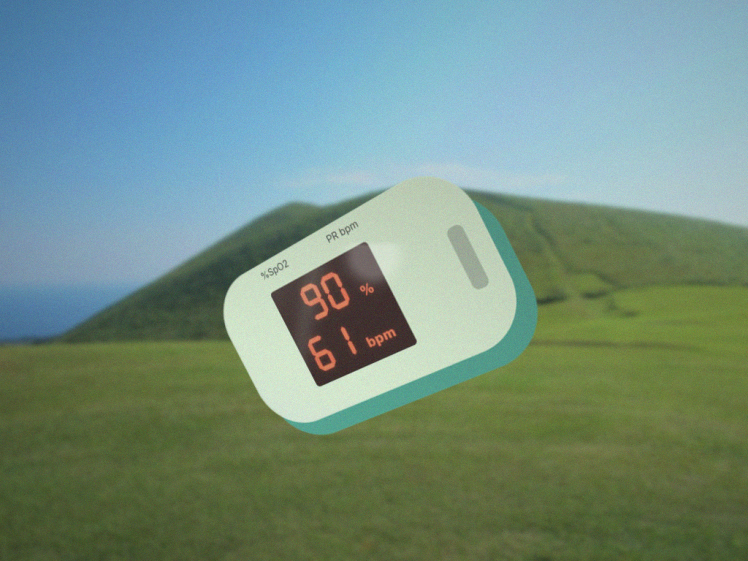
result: 90,%
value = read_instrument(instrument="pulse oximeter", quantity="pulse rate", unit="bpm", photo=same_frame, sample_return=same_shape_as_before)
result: 61,bpm
